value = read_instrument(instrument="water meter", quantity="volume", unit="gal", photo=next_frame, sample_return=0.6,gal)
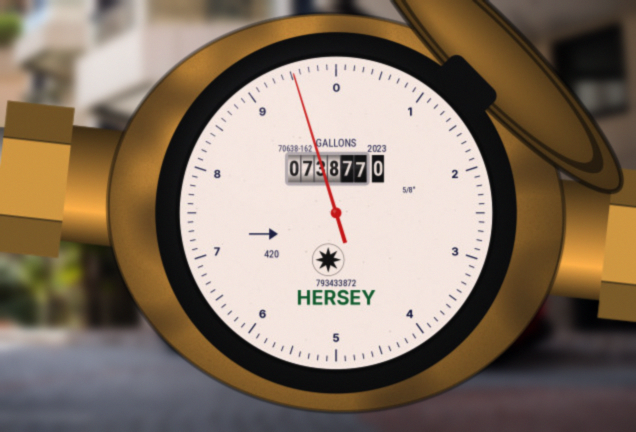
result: 738769.5,gal
